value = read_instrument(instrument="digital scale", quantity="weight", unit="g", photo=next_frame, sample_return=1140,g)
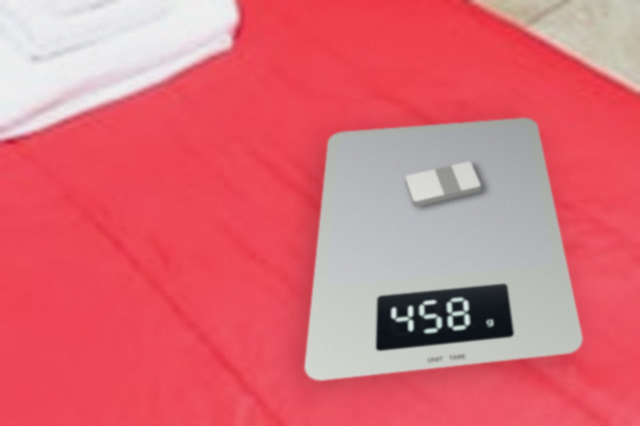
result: 458,g
